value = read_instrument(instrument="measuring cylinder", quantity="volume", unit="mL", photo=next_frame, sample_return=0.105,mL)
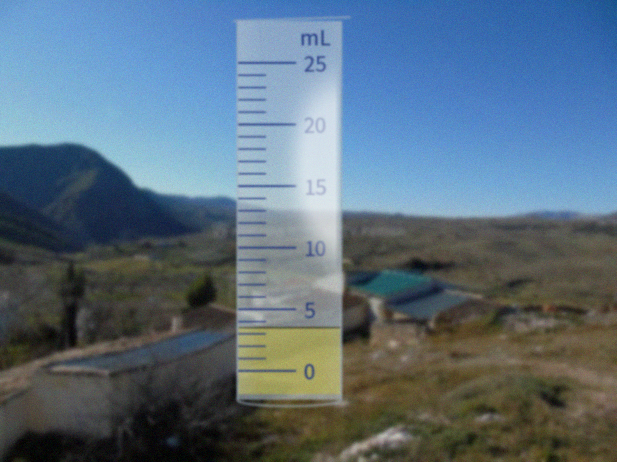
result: 3.5,mL
